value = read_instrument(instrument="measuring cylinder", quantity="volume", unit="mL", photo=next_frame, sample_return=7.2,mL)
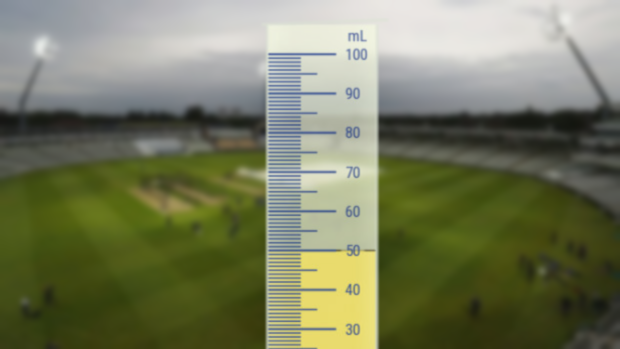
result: 50,mL
